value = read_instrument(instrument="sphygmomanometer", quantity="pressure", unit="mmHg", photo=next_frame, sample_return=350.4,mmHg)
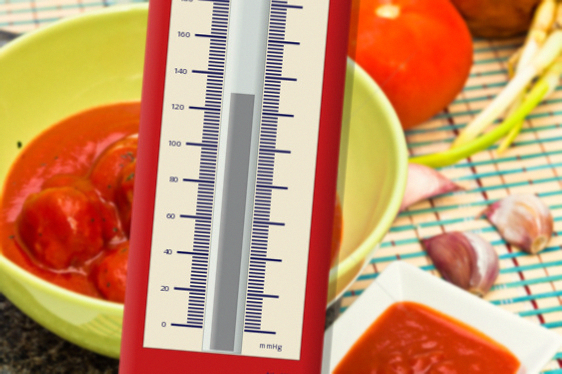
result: 130,mmHg
